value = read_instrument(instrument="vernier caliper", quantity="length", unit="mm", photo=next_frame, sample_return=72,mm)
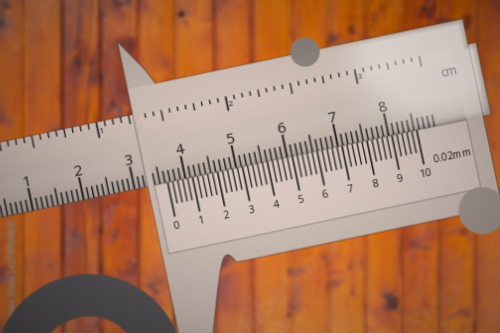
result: 36.5,mm
